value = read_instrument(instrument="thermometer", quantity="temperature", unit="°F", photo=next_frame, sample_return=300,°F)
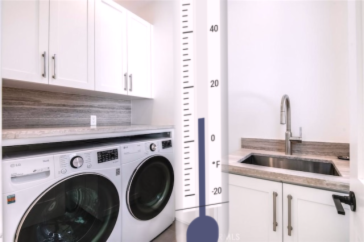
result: 8,°F
